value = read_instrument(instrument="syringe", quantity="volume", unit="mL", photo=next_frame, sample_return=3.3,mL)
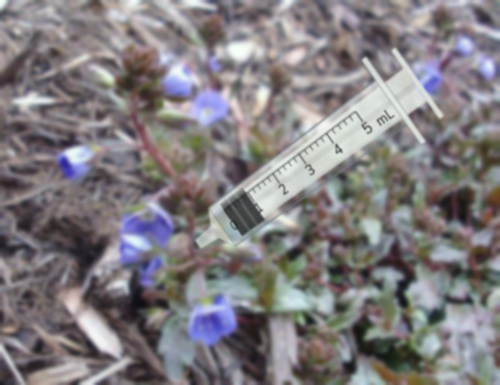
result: 0,mL
